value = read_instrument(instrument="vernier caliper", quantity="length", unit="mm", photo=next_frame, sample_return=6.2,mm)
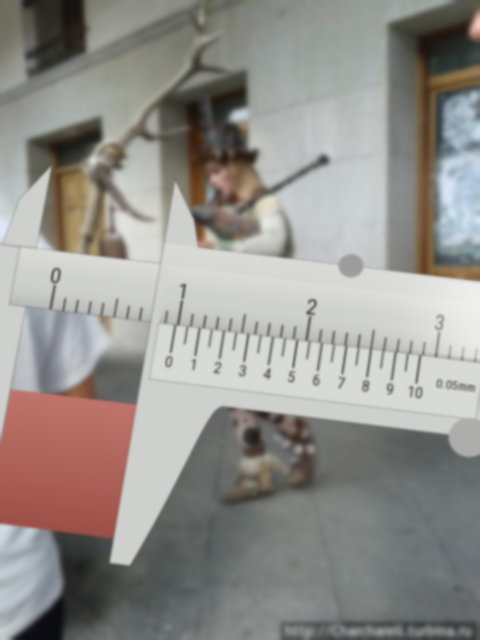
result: 9.8,mm
